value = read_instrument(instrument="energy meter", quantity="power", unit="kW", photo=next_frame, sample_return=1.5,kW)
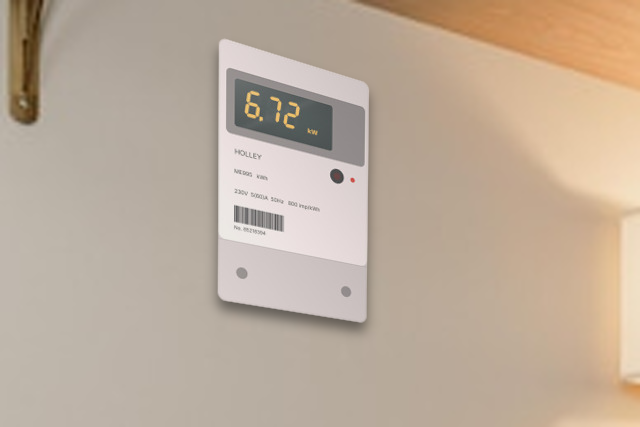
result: 6.72,kW
